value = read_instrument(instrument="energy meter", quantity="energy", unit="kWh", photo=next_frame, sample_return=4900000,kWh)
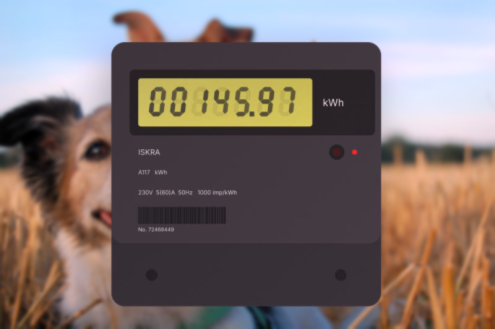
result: 145.97,kWh
